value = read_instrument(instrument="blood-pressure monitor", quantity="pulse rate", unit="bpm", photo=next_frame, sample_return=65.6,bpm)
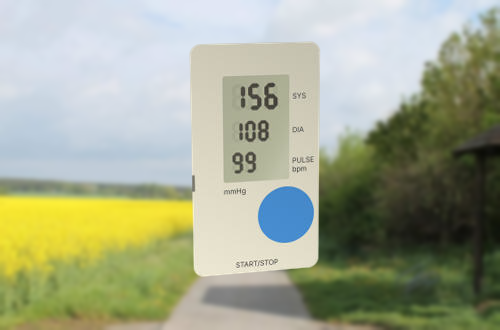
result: 99,bpm
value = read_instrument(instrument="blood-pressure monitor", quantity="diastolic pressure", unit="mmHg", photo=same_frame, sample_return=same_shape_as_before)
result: 108,mmHg
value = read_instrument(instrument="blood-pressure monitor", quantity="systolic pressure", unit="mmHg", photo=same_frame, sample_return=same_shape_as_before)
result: 156,mmHg
